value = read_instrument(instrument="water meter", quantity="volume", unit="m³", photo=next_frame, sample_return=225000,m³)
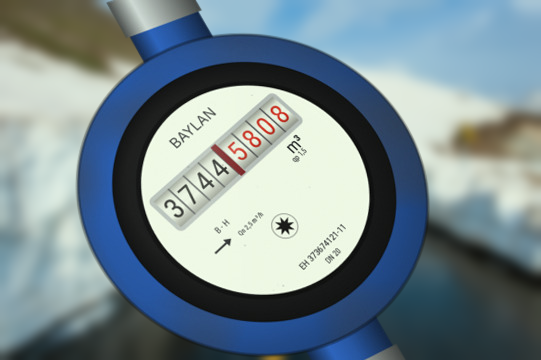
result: 3744.5808,m³
